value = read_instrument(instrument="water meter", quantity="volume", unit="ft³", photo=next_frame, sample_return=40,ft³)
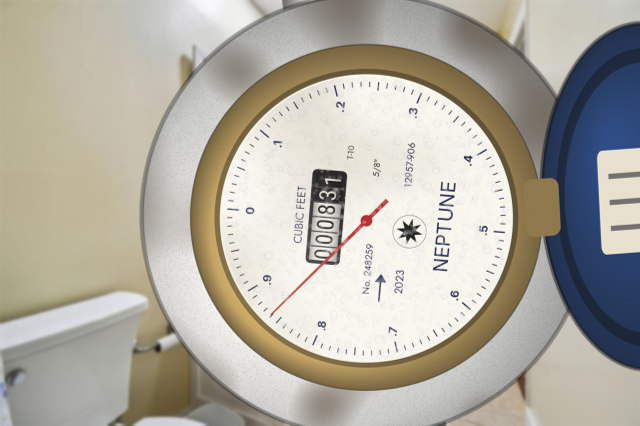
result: 830.86,ft³
